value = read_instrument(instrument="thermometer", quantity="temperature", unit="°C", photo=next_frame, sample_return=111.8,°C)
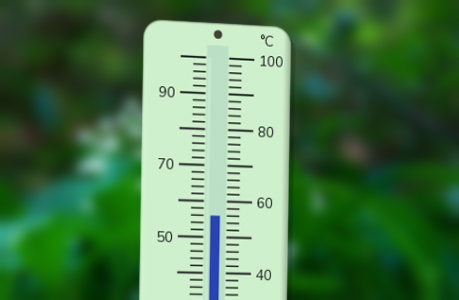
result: 56,°C
